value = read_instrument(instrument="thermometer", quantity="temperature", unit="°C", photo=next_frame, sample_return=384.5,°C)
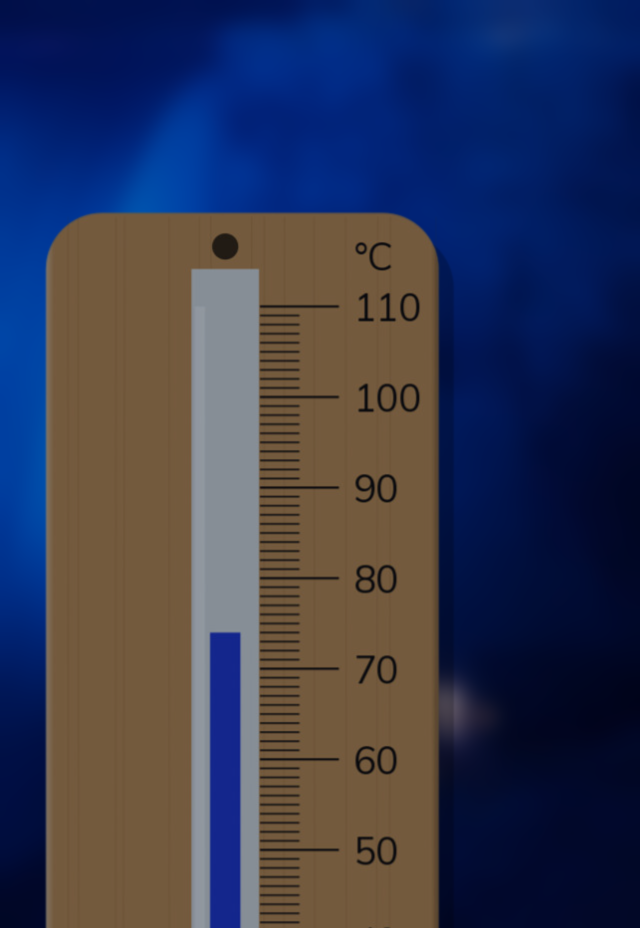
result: 74,°C
